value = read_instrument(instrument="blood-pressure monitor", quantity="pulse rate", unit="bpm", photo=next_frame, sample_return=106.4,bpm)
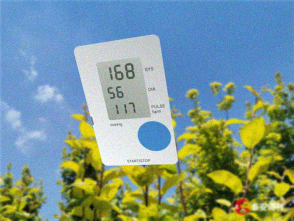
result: 117,bpm
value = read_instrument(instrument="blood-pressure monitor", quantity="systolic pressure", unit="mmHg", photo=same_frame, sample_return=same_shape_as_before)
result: 168,mmHg
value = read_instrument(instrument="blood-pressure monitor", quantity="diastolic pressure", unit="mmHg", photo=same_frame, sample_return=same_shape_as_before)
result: 56,mmHg
